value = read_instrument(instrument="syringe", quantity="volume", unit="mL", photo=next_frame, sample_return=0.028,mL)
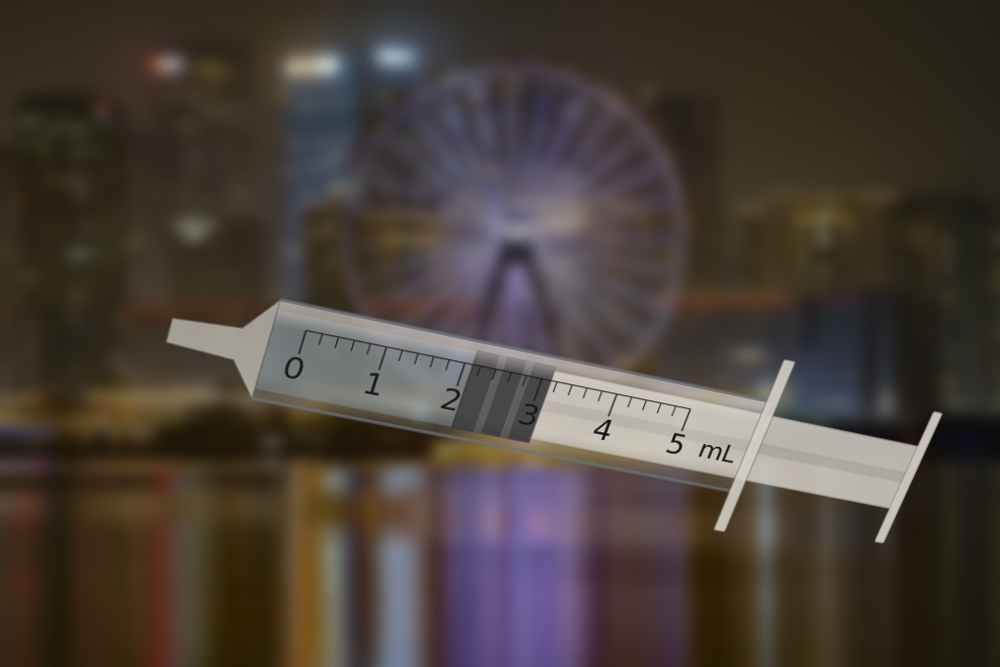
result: 2.1,mL
